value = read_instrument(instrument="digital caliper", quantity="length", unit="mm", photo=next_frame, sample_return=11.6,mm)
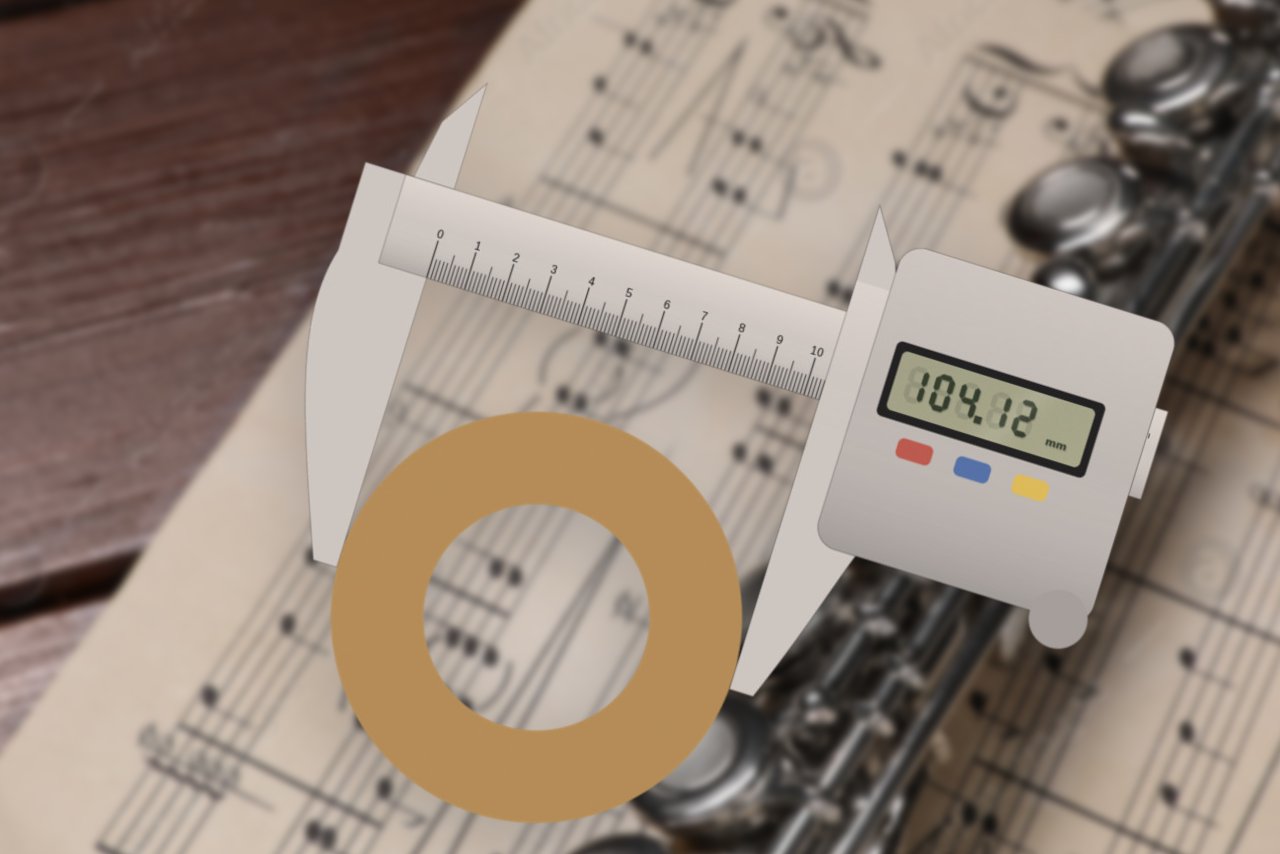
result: 104.12,mm
